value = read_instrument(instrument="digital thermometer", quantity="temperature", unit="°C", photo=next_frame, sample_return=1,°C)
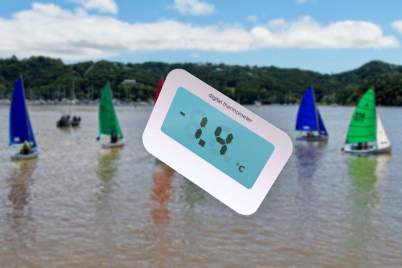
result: -1.4,°C
